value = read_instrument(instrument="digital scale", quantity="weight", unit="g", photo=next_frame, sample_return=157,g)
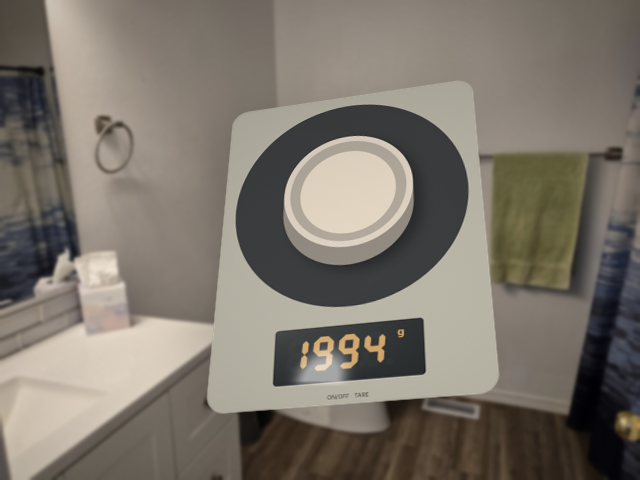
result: 1994,g
